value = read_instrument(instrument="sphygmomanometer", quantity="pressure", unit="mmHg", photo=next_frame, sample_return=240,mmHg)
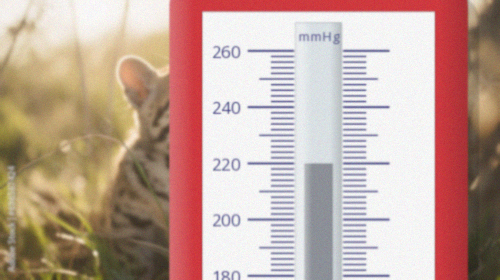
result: 220,mmHg
